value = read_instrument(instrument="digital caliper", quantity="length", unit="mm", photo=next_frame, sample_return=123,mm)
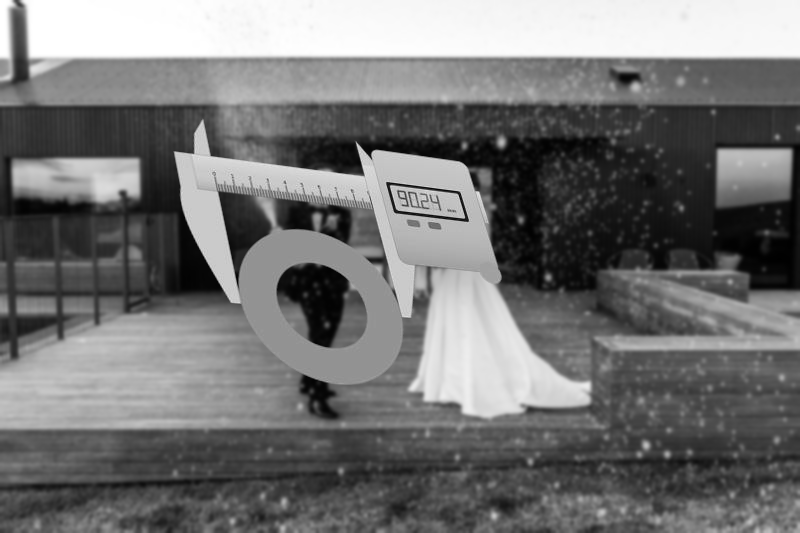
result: 90.24,mm
